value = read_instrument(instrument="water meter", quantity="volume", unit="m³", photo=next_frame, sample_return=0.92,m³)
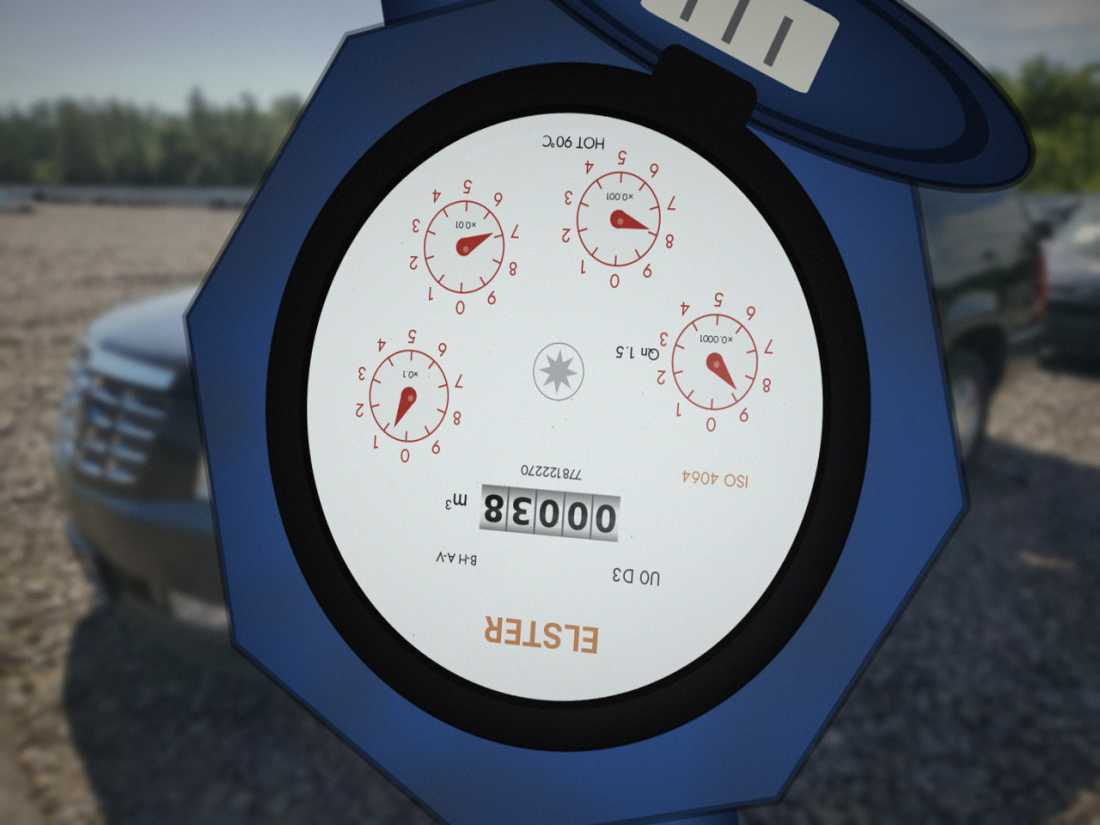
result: 38.0678,m³
